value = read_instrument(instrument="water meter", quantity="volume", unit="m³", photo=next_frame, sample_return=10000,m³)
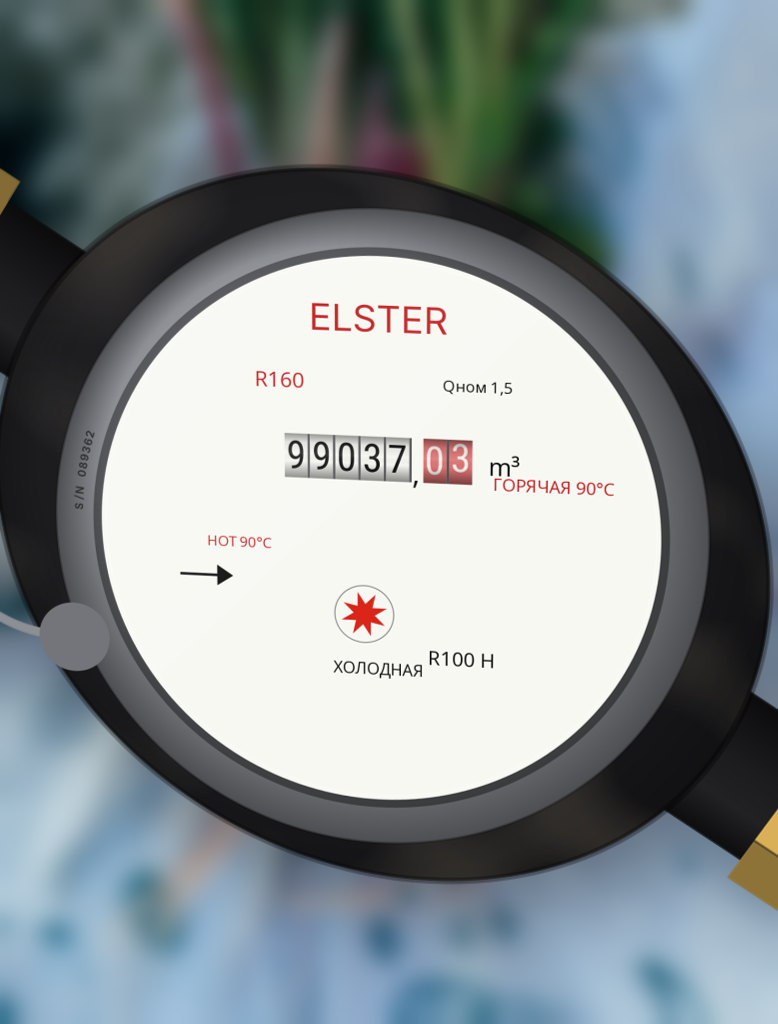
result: 99037.03,m³
